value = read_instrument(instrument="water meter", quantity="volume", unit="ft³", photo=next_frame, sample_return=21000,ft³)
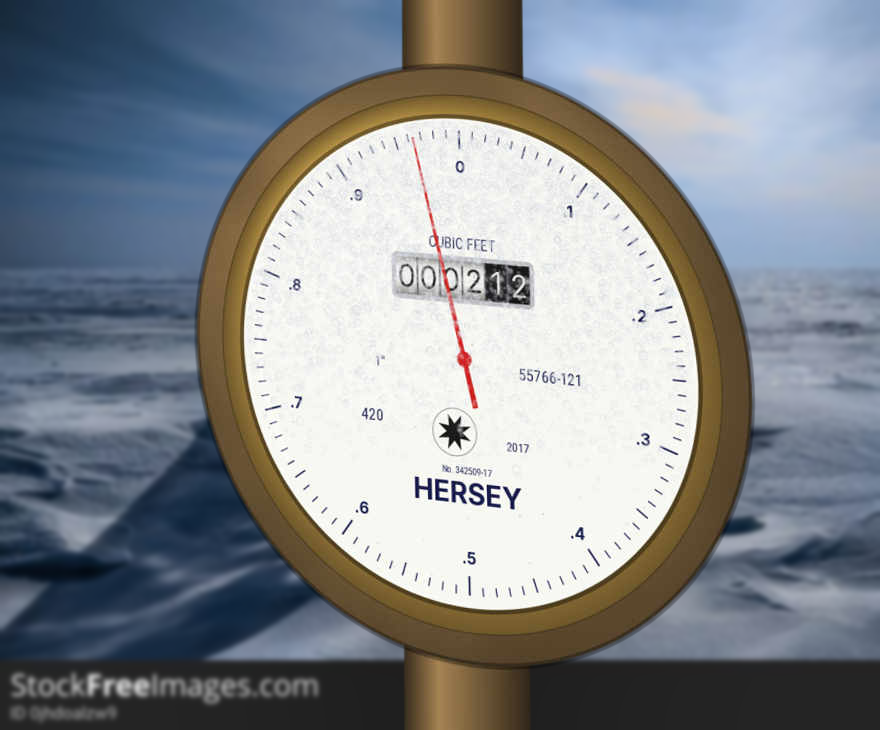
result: 211.96,ft³
